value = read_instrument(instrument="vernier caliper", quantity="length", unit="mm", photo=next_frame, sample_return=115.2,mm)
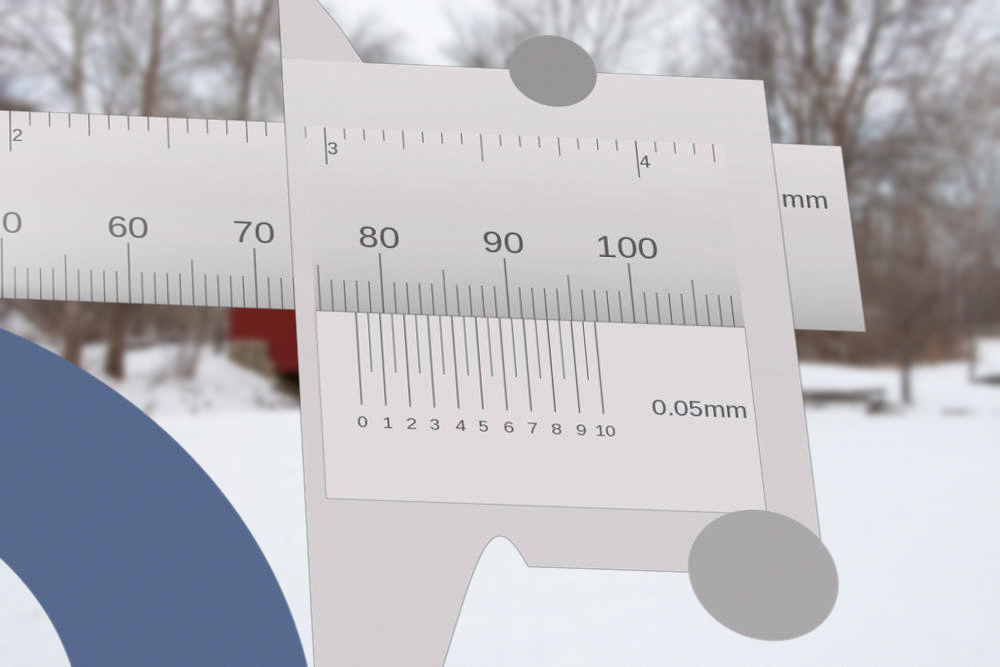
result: 77.8,mm
